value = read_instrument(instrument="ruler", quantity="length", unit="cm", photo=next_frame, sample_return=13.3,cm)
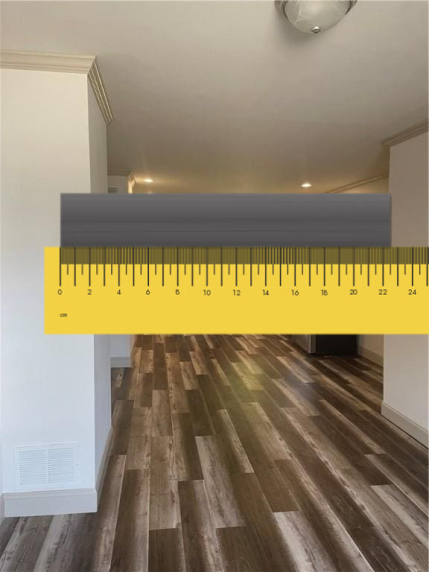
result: 22.5,cm
